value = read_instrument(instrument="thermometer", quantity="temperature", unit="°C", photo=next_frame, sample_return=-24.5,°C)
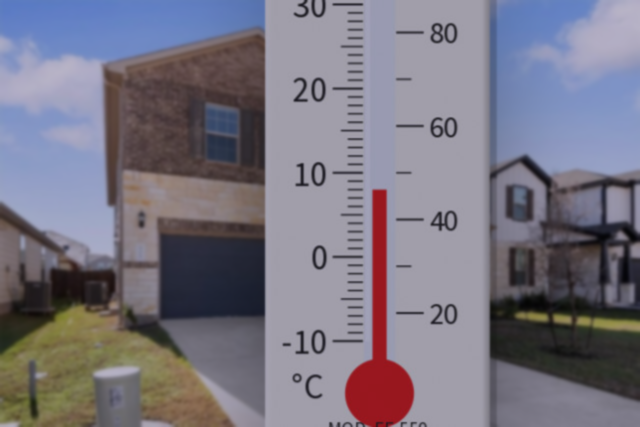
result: 8,°C
